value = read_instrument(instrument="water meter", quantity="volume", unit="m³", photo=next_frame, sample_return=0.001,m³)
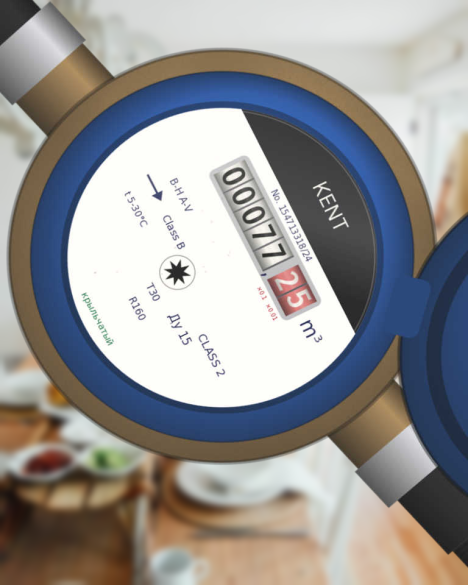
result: 77.25,m³
